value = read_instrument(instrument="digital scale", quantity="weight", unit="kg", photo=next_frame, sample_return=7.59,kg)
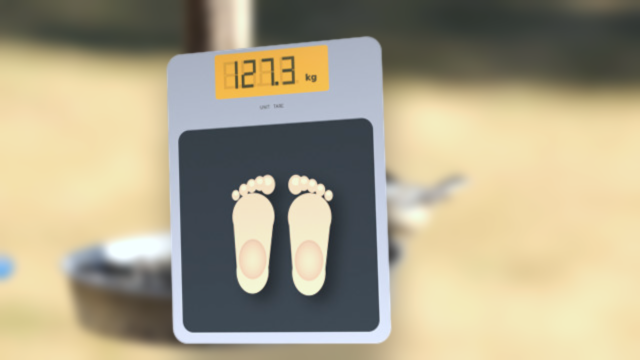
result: 127.3,kg
